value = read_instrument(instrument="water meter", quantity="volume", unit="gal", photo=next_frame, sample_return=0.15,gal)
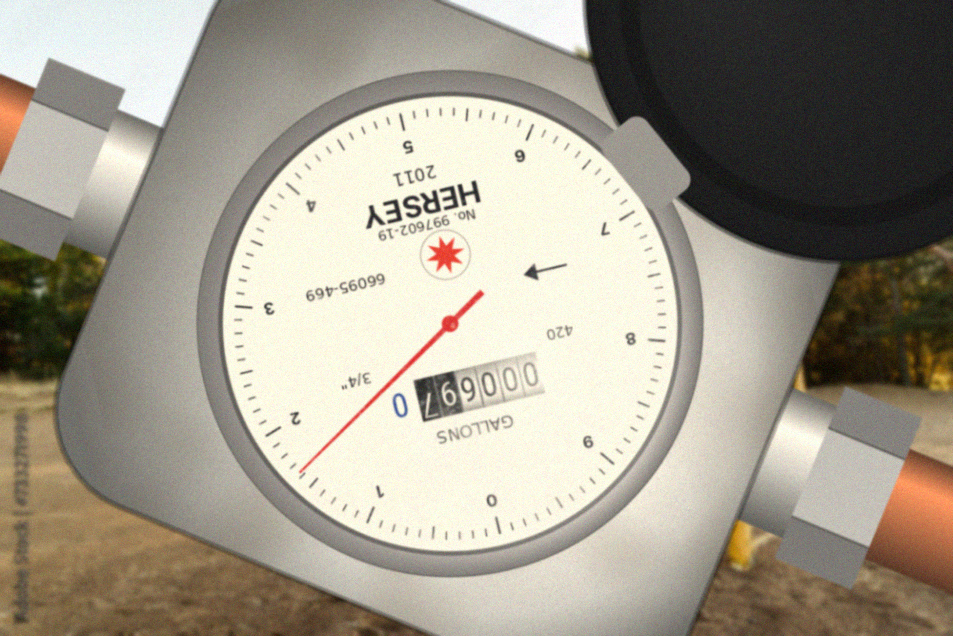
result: 6971.6,gal
